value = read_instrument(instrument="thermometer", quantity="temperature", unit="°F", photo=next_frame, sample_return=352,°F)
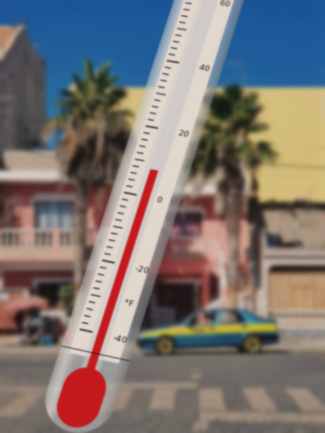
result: 8,°F
